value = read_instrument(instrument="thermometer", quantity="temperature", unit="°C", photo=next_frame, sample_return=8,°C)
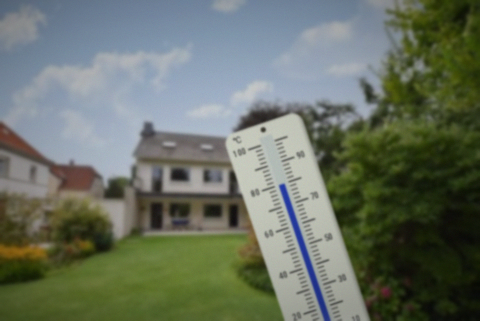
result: 80,°C
